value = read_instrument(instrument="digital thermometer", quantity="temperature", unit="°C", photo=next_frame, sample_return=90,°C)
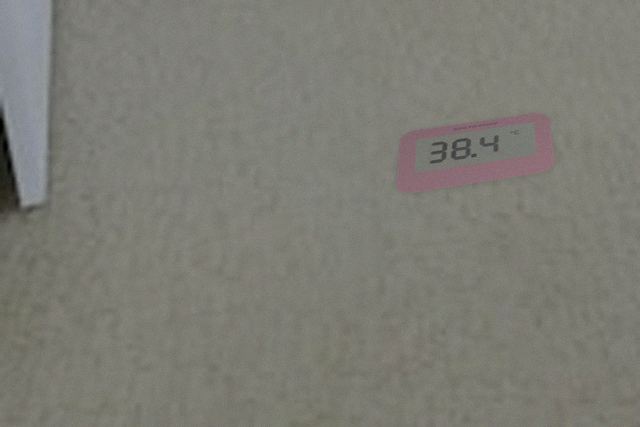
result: 38.4,°C
